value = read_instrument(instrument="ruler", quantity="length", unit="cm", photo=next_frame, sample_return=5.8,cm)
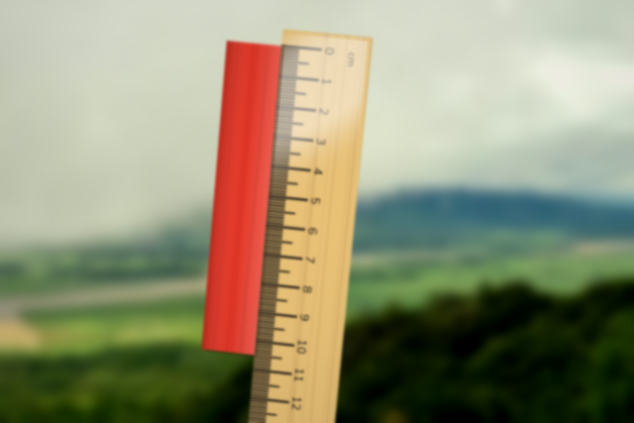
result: 10.5,cm
